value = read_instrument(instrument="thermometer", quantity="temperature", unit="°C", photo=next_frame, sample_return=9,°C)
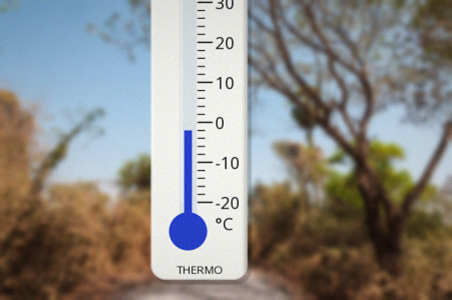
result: -2,°C
